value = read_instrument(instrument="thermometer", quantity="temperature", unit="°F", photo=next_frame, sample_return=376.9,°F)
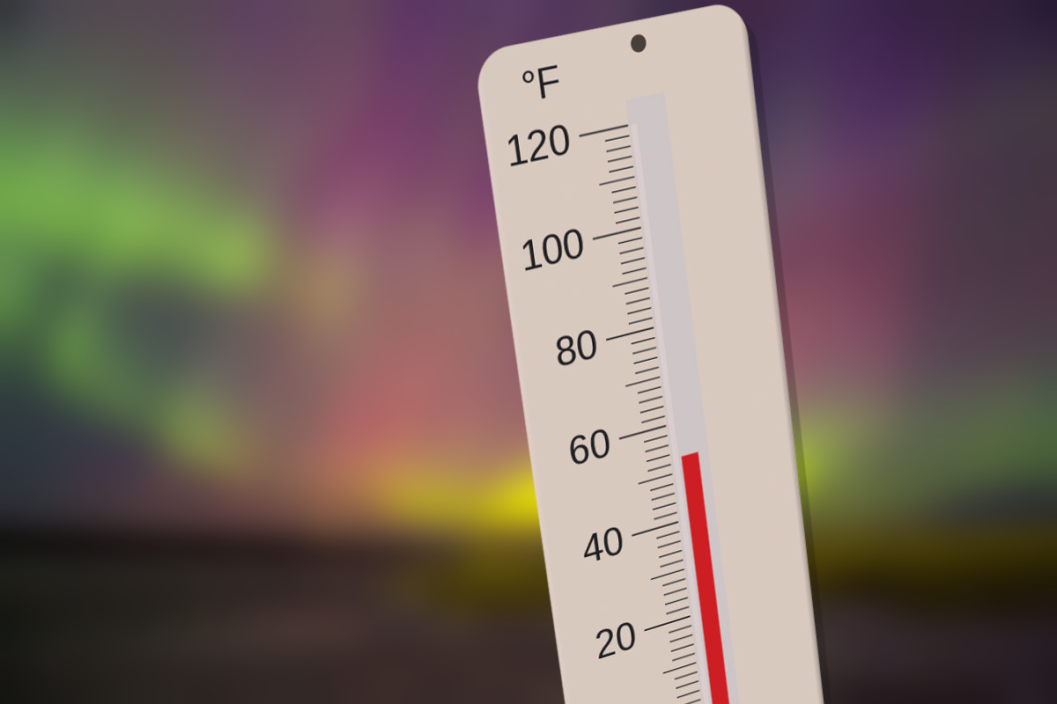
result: 53,°F
